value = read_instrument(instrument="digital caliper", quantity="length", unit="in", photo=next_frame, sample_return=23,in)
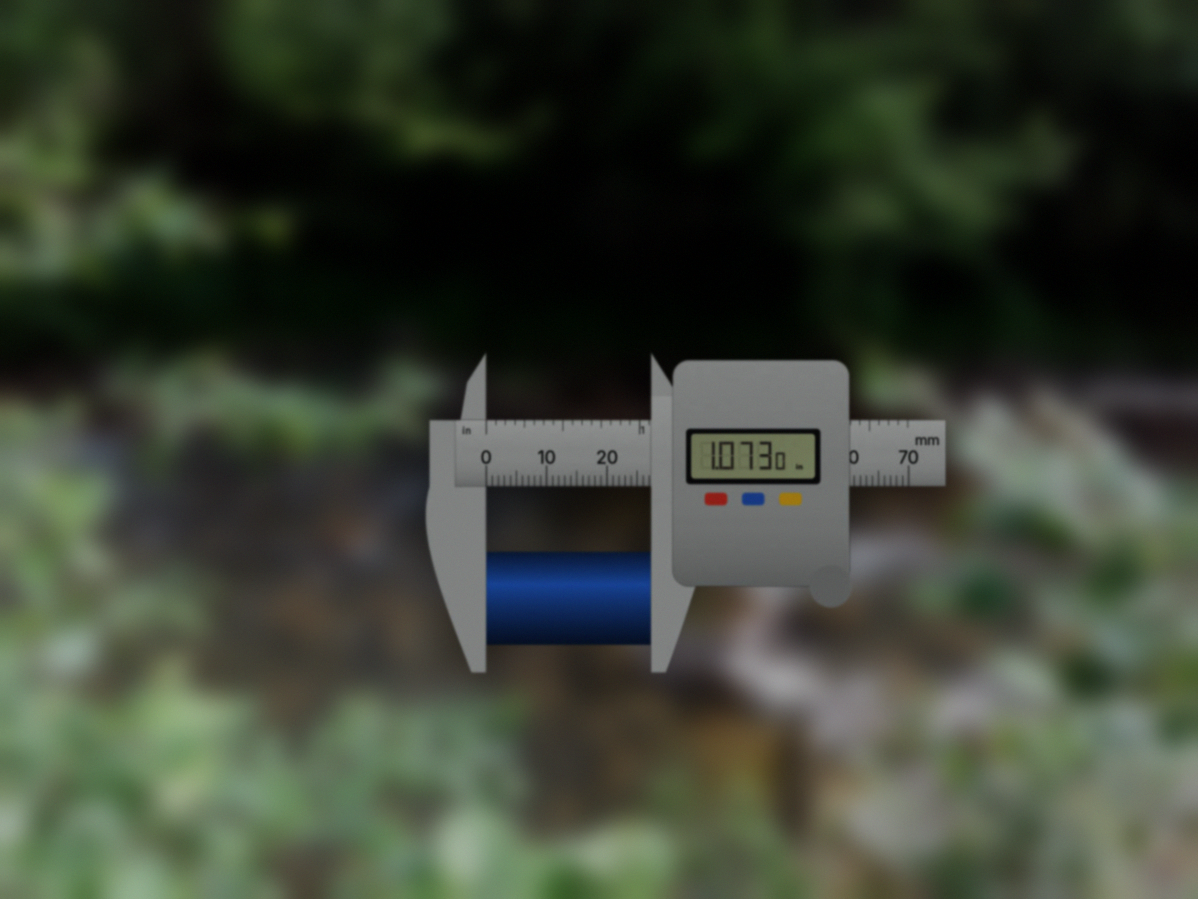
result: 1.0730,in
